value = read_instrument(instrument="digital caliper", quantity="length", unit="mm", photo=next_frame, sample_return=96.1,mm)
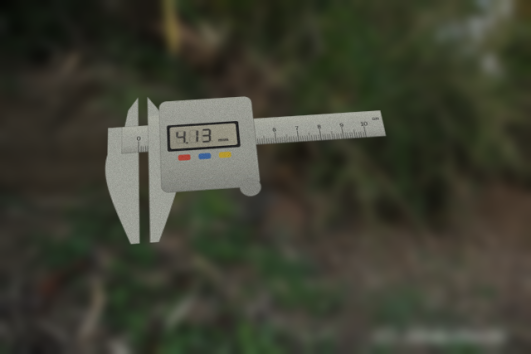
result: 4.13,mm
